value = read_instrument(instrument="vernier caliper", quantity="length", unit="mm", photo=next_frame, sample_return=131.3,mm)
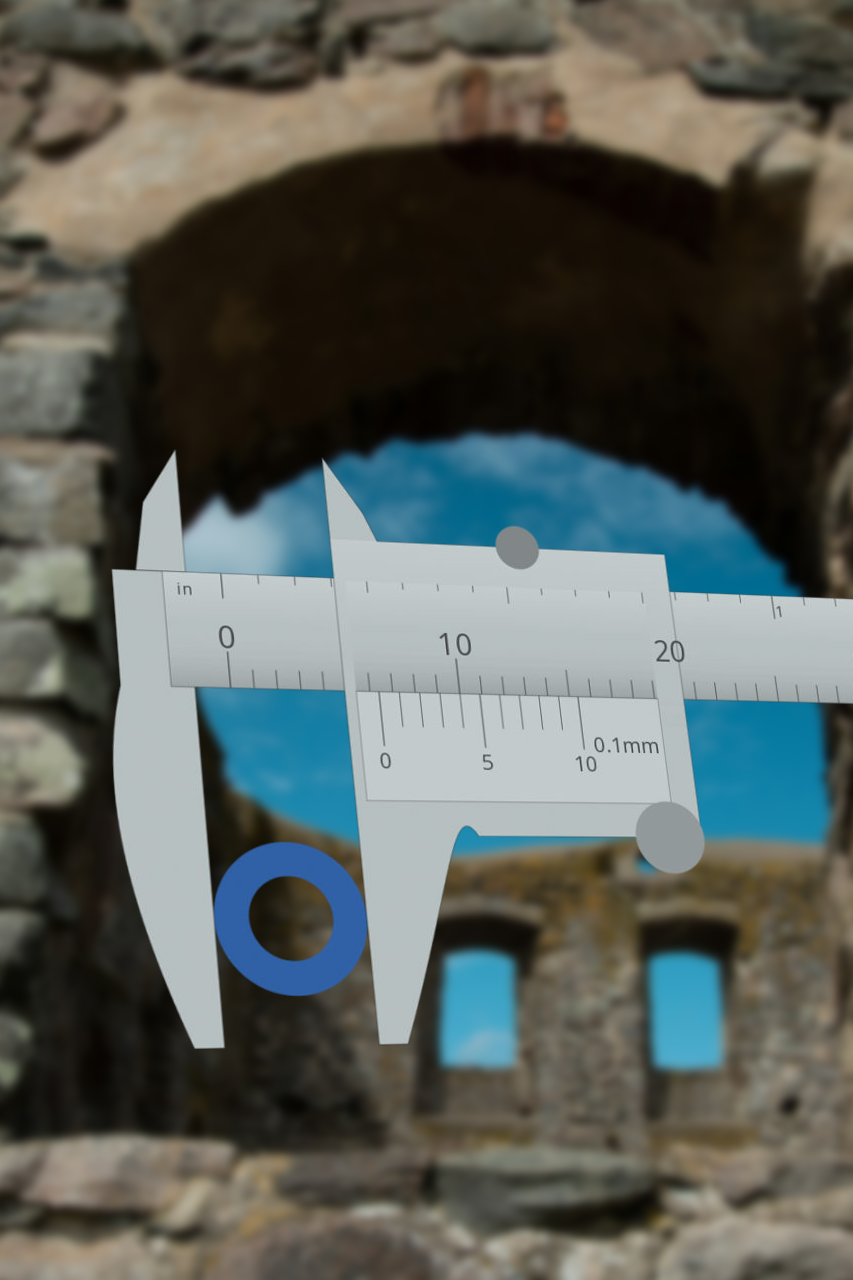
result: 6.4,mm
